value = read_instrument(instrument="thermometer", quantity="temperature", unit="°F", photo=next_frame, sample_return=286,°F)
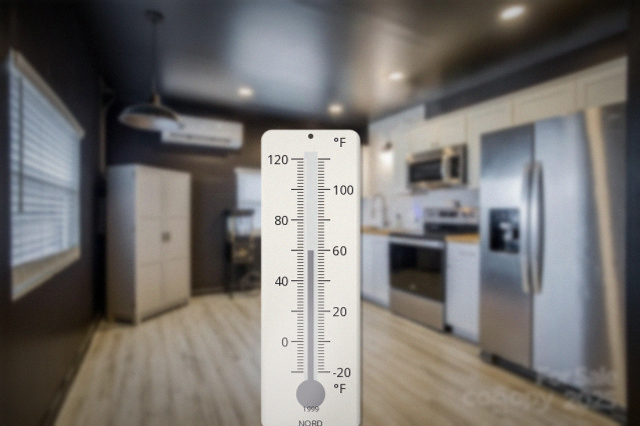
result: 60,°F
